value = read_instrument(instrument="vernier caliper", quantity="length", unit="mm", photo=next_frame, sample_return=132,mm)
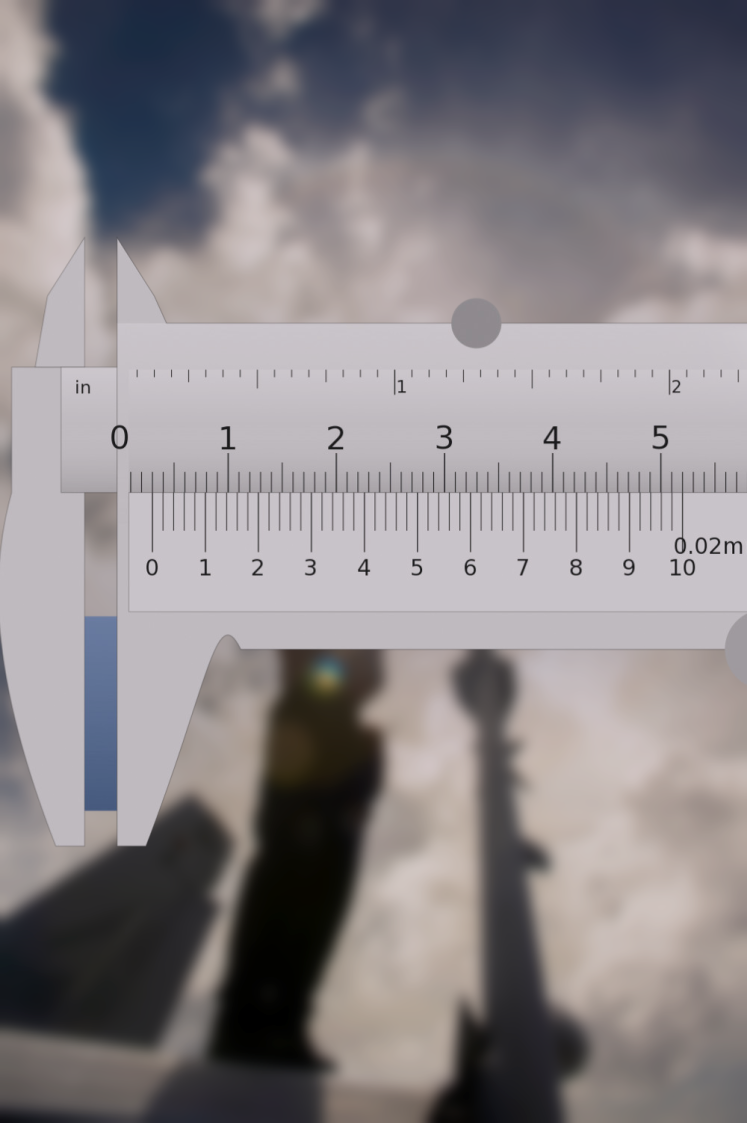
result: 3.0,mm
